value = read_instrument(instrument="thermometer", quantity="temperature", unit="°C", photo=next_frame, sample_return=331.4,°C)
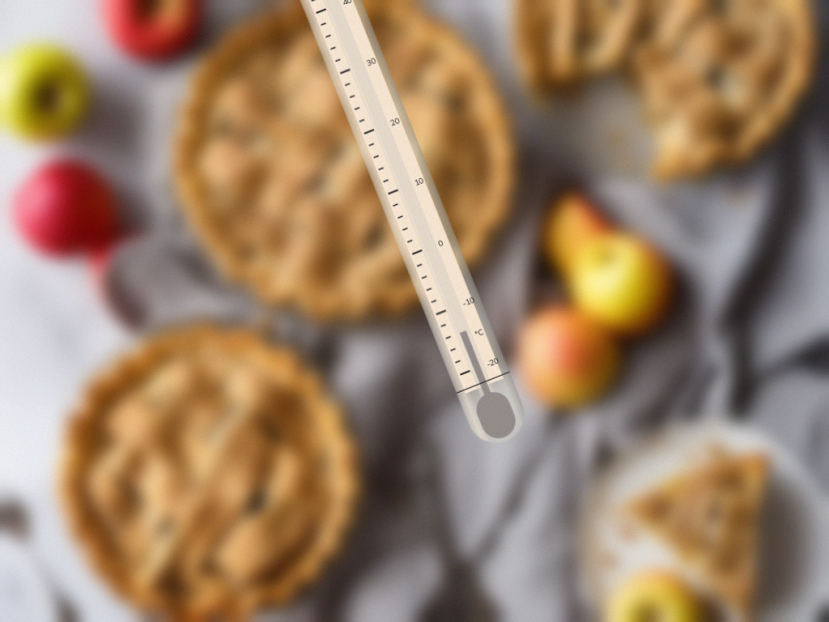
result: -14,°C
